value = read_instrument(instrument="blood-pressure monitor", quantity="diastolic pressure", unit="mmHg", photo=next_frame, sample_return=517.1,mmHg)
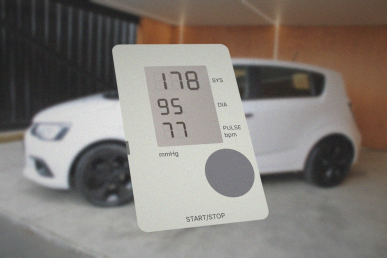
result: 95,mmHg
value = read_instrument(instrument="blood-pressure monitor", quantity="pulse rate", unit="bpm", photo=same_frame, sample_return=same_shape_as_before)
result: 77,bpm
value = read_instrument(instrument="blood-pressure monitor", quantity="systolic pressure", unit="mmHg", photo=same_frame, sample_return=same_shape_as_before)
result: 178,mmHg
